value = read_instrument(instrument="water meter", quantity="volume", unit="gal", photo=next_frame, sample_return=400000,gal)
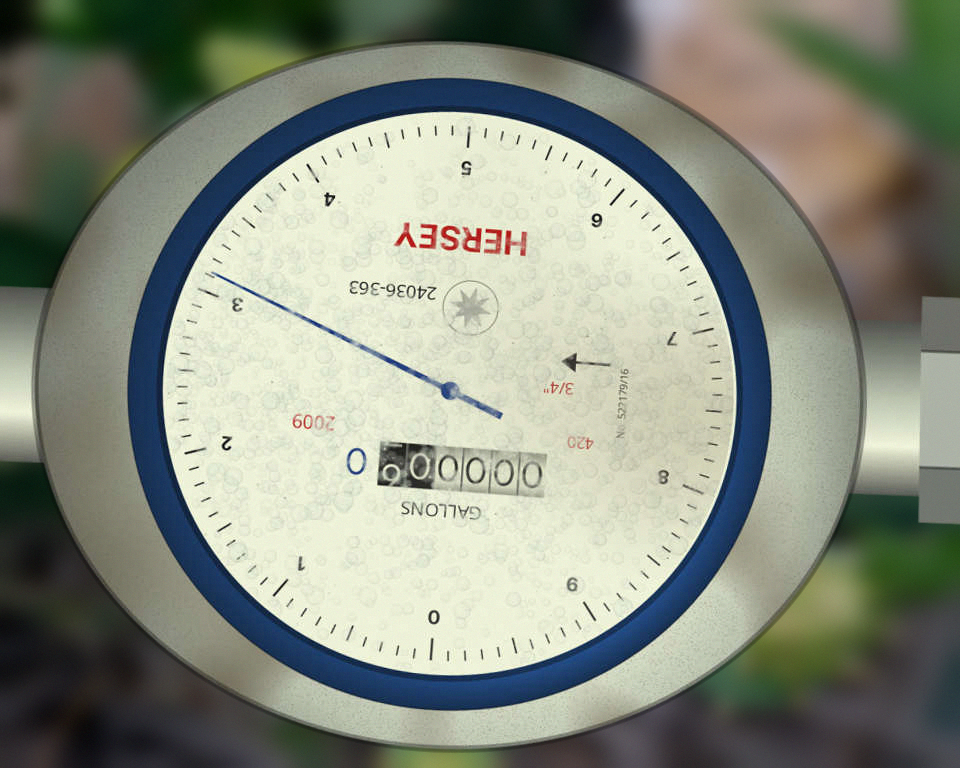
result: 63.1,gal
